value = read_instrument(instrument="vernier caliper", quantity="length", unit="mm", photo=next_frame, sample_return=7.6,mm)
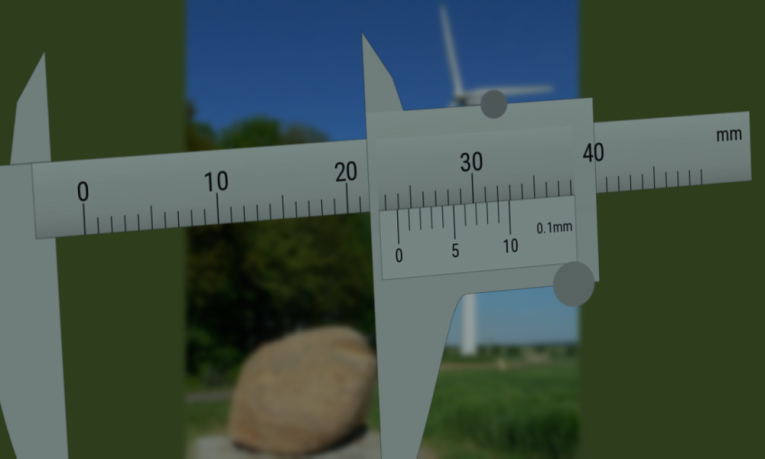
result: 23.9,mm
